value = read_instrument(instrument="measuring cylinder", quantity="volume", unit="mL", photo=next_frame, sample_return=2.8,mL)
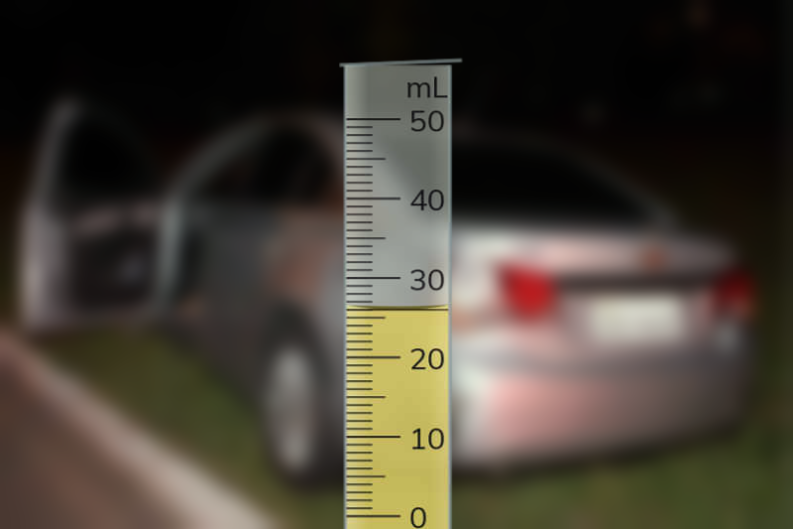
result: 26,mL
